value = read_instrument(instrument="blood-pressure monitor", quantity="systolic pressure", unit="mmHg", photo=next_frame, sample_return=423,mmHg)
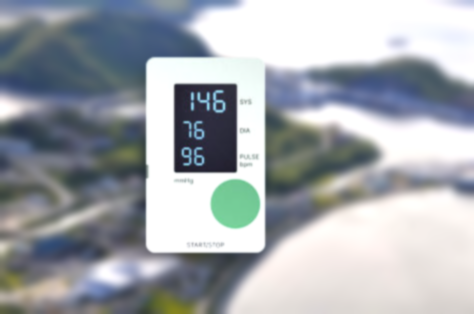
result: 146,mmHg
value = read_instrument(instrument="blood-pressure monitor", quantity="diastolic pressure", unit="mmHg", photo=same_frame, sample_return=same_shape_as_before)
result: 76,mmHg
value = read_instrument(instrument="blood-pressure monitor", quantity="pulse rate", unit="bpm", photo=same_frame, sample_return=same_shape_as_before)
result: 96,bpm
